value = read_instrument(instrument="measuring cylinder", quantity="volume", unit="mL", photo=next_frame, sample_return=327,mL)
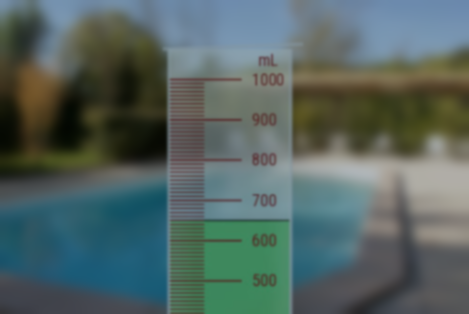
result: 650,mL
